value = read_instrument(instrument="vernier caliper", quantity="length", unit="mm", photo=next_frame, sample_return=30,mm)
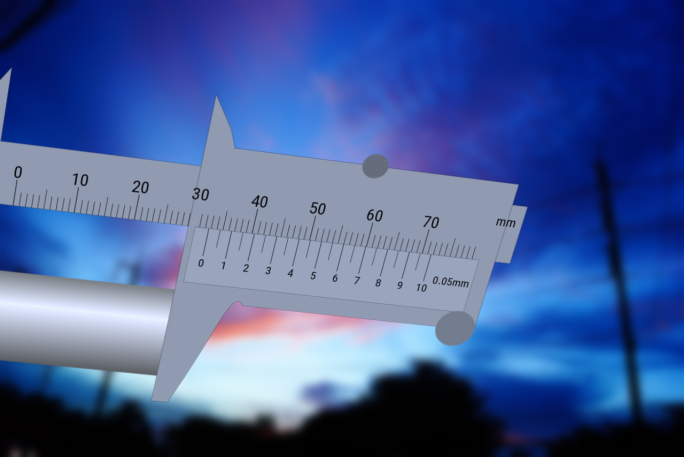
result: 32.6,mm
